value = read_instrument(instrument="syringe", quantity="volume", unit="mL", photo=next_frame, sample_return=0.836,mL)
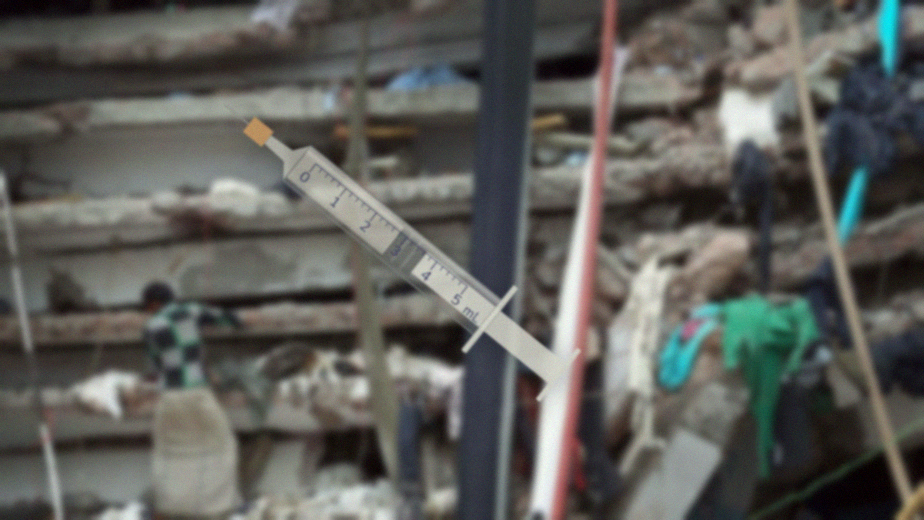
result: 2.8,mL
